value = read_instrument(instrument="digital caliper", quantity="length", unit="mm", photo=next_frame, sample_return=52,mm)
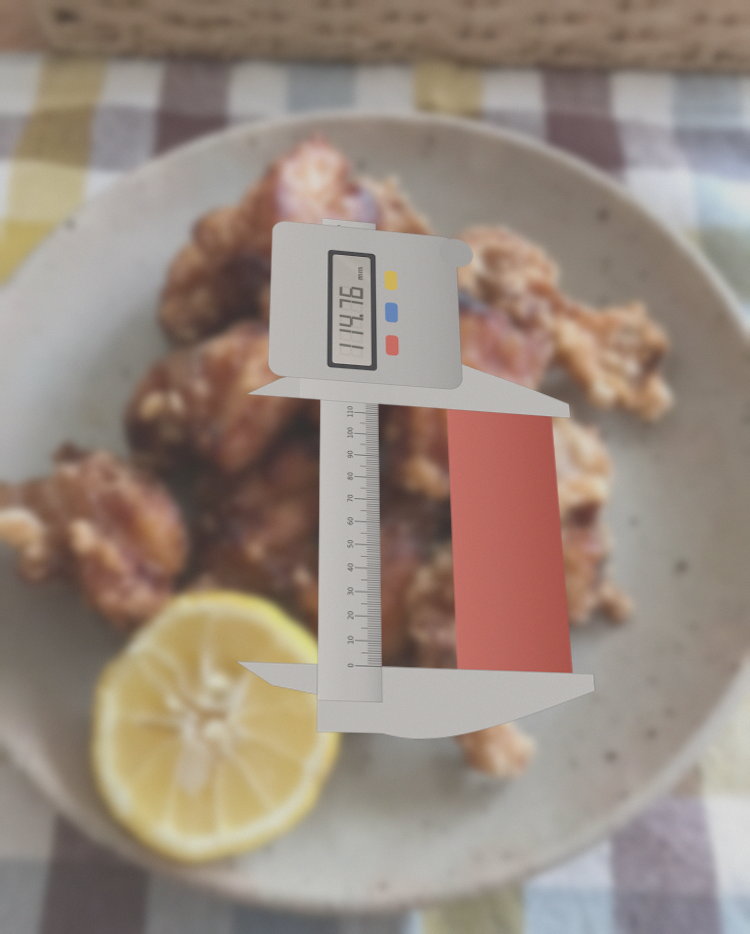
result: 114.76,mm
